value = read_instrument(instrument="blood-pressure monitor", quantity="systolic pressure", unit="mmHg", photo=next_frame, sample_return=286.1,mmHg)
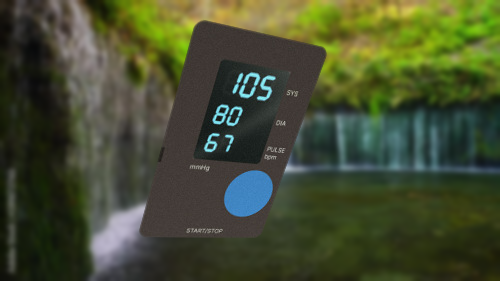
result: 105,mmHg
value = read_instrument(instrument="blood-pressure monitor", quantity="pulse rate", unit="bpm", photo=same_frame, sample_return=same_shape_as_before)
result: 67,bpm
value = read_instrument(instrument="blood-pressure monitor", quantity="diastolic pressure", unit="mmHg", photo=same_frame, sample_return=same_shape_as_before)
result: 80,mmHg
